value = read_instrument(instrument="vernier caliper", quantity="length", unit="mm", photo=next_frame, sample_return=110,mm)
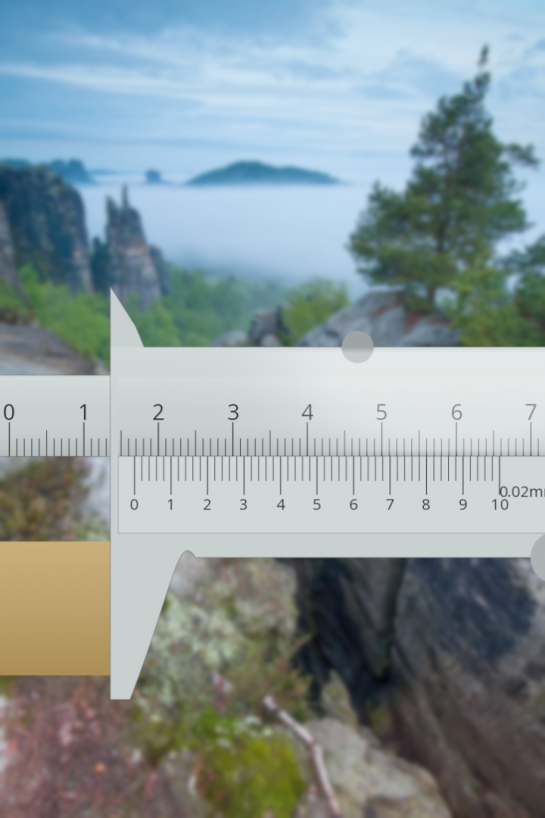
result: 16.8,mm
